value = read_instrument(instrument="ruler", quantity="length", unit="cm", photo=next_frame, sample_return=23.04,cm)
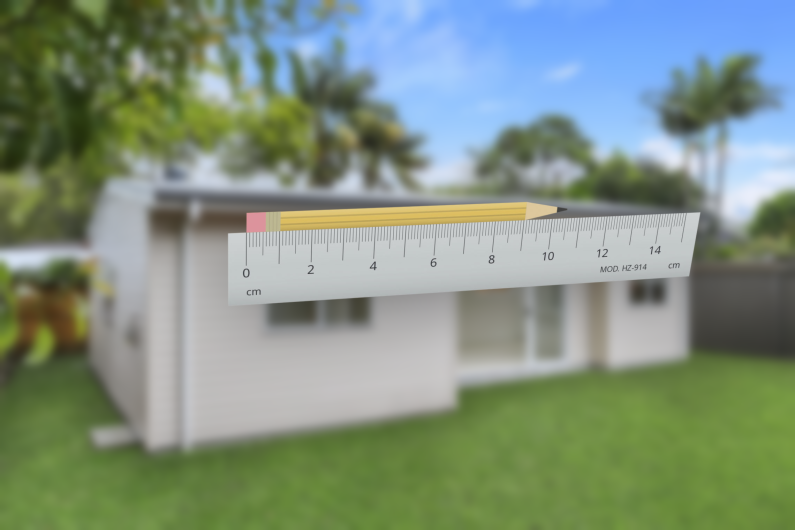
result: 10.5,cm
